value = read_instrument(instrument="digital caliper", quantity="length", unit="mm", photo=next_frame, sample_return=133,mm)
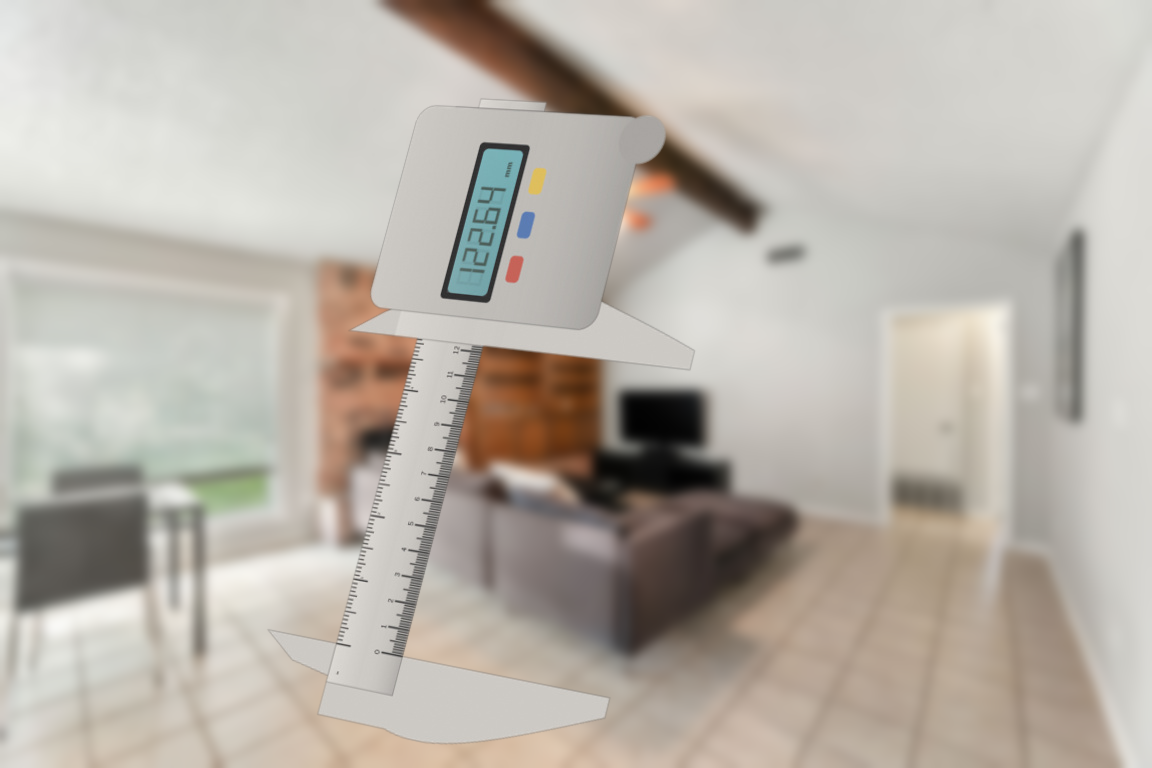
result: 122.64,mm
